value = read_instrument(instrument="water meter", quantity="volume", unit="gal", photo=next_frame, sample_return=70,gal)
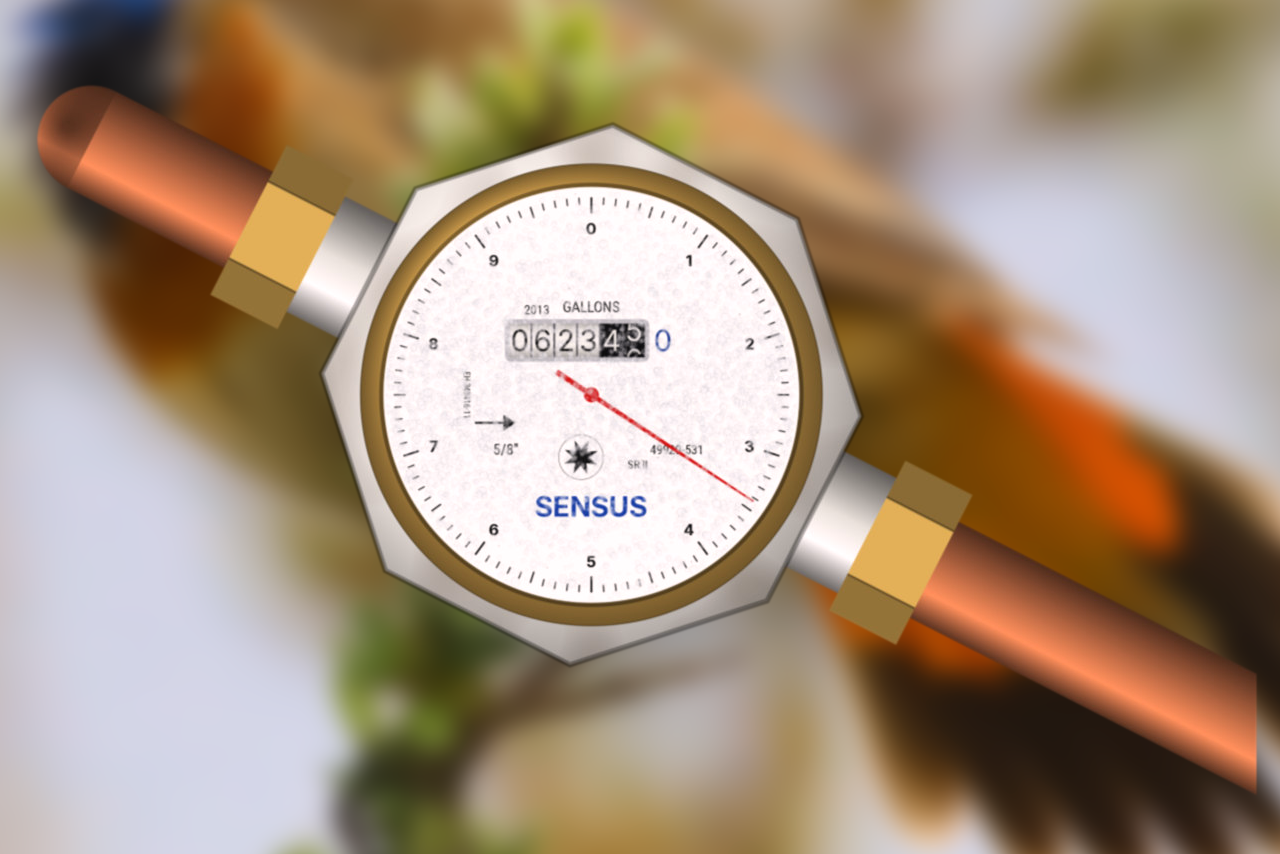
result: 623453.4,gal
